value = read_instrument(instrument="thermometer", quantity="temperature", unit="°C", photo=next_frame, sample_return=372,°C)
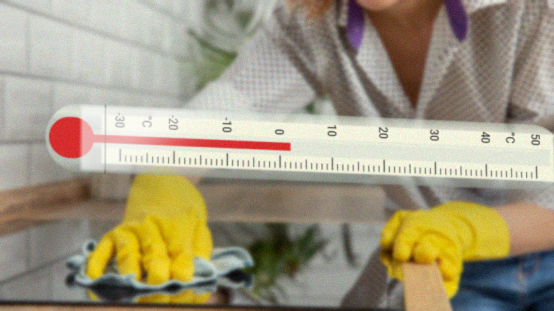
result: 2,°C
